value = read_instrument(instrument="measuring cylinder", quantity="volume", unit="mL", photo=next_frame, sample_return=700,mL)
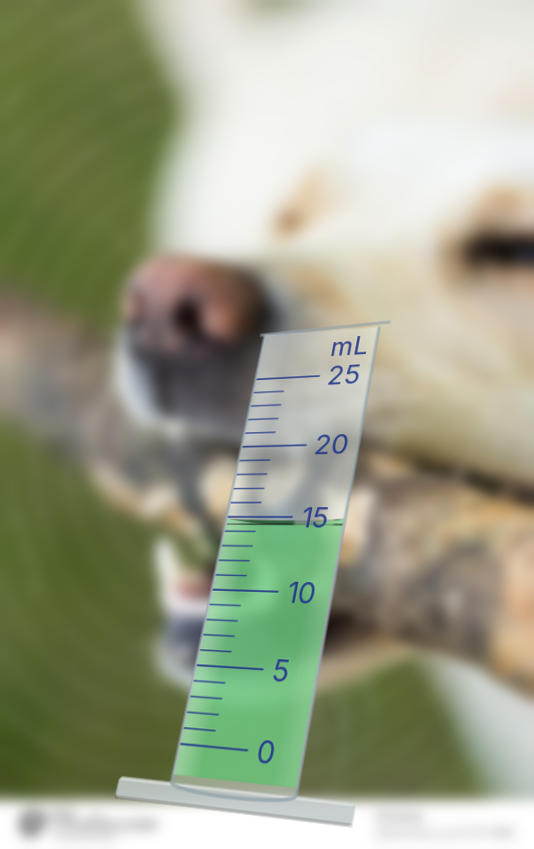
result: 14.5,mL
